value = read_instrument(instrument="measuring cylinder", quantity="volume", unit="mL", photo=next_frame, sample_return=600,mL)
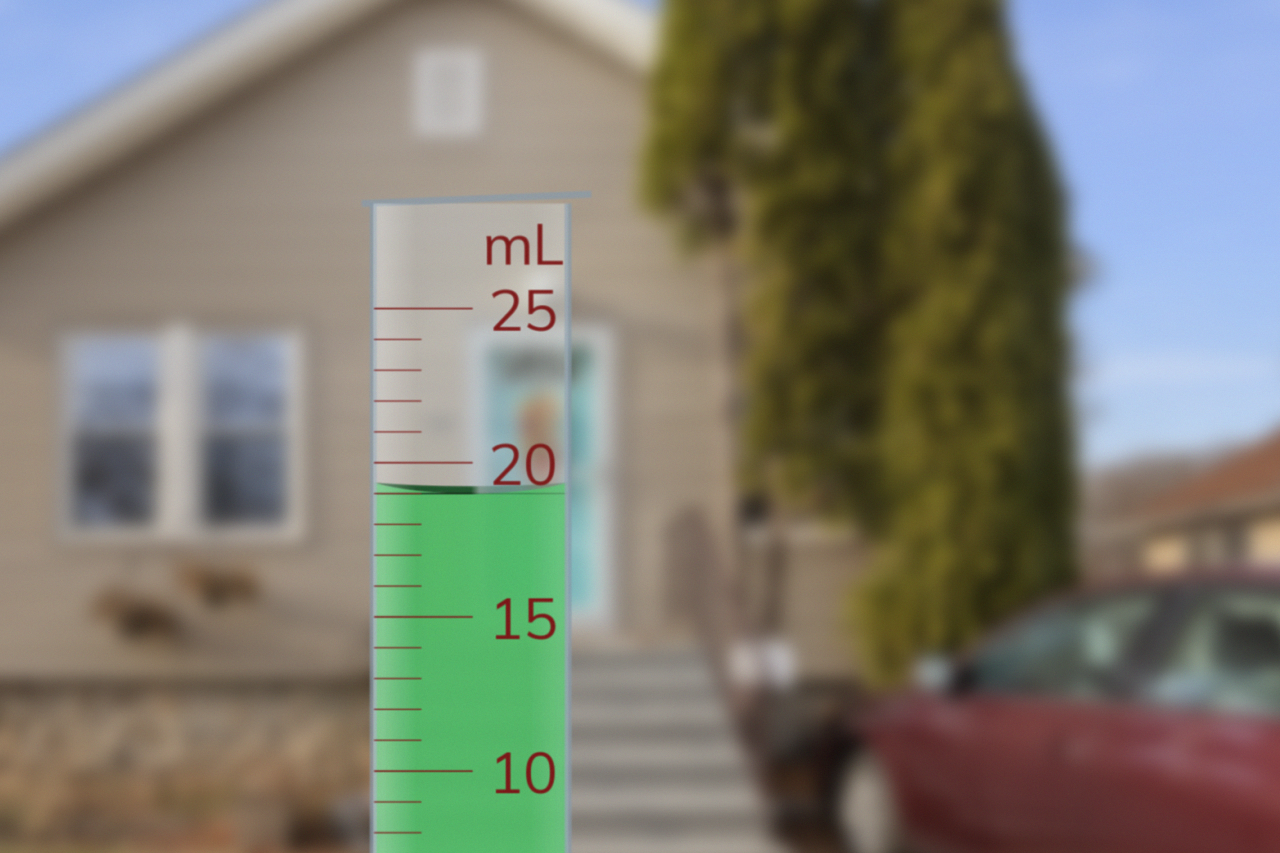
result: 19,mL
